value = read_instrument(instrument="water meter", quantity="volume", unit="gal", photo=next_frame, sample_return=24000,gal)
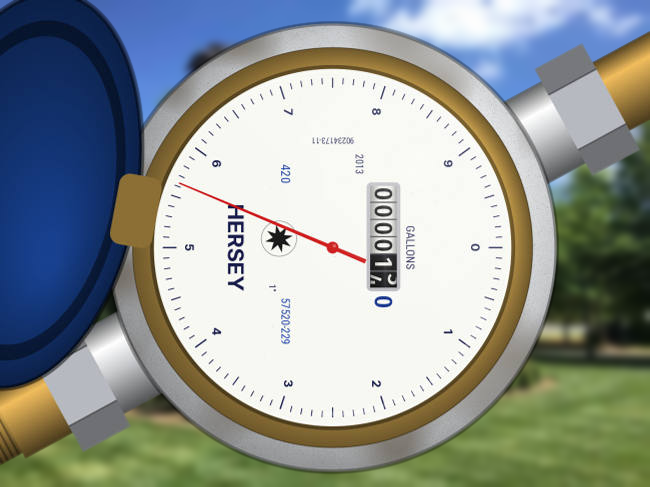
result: 135.6,gal
